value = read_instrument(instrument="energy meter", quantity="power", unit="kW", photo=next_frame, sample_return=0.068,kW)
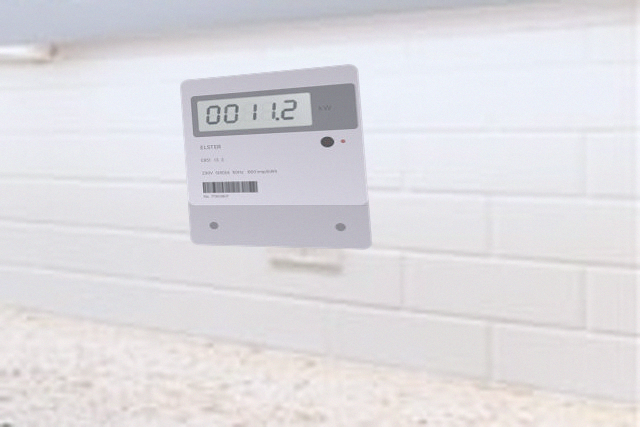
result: 11.2,kW
